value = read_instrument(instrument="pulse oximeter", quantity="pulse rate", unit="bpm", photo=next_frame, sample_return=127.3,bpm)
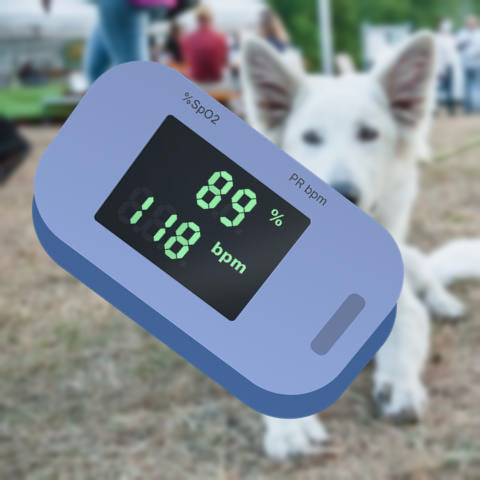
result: 118,bpm
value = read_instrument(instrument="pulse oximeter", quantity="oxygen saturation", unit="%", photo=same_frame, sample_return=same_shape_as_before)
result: 89,%
